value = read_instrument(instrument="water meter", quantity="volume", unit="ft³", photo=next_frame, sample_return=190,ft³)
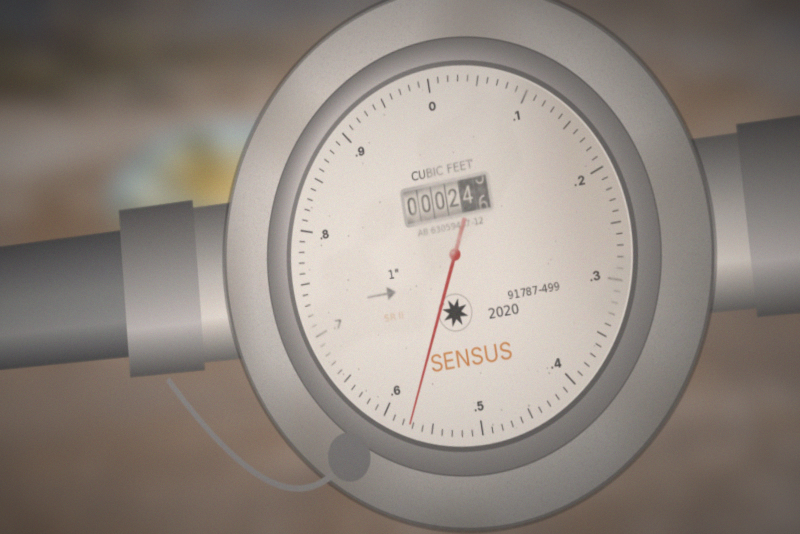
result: 245.57,ft³
